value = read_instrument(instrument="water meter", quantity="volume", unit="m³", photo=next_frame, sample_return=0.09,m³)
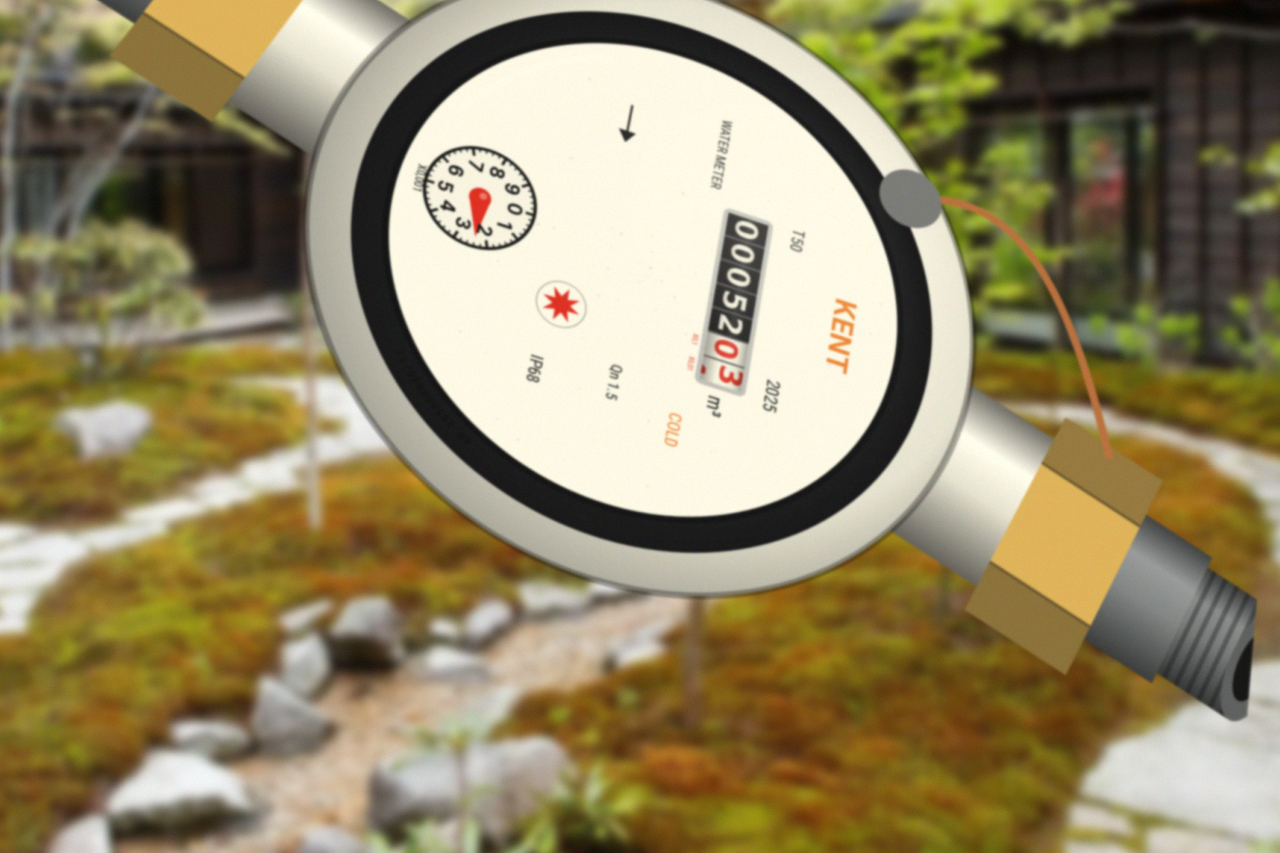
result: 52.032,m³
